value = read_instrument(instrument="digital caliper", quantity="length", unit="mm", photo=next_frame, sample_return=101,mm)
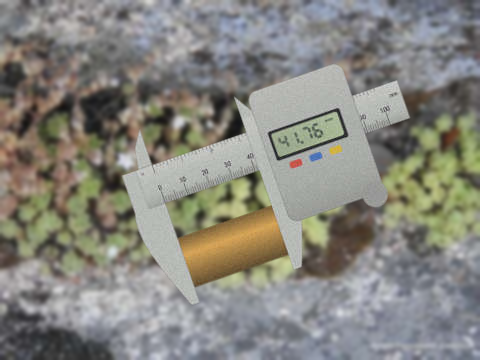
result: 41.76,mm
